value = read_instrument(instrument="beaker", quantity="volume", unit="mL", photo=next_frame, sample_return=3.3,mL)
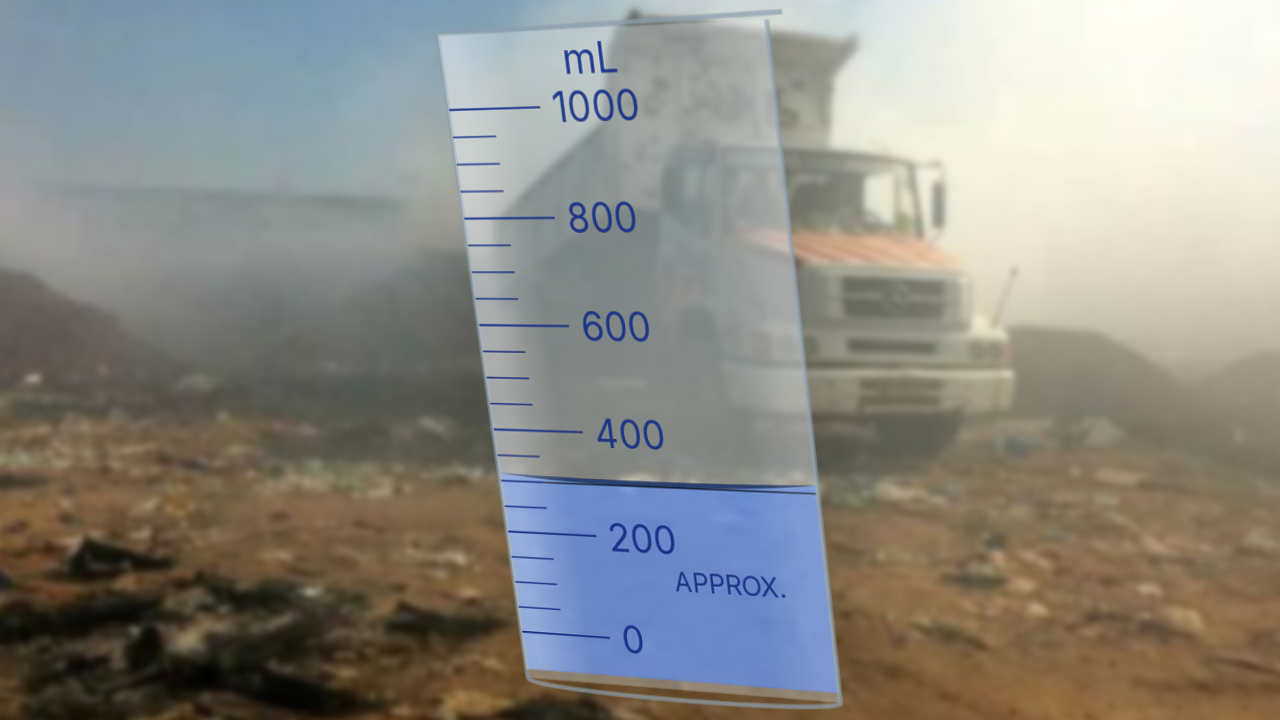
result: 300,mL
